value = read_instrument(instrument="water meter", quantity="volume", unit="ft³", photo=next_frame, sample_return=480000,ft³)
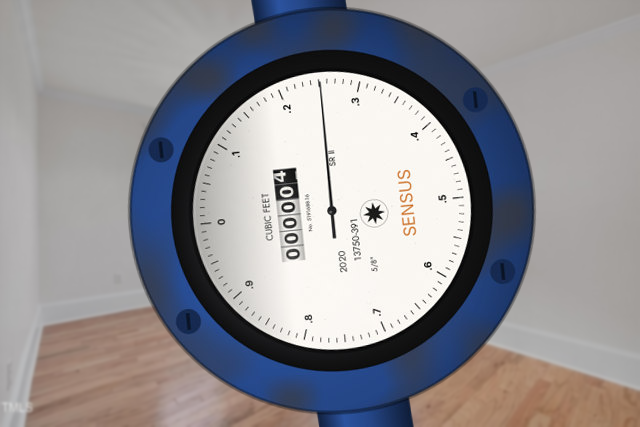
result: 4.25,ft³
